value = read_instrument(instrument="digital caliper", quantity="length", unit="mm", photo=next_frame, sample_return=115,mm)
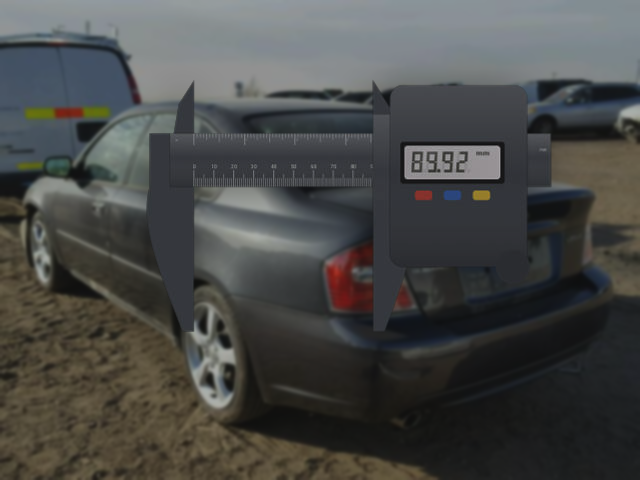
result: 89.92,mm
